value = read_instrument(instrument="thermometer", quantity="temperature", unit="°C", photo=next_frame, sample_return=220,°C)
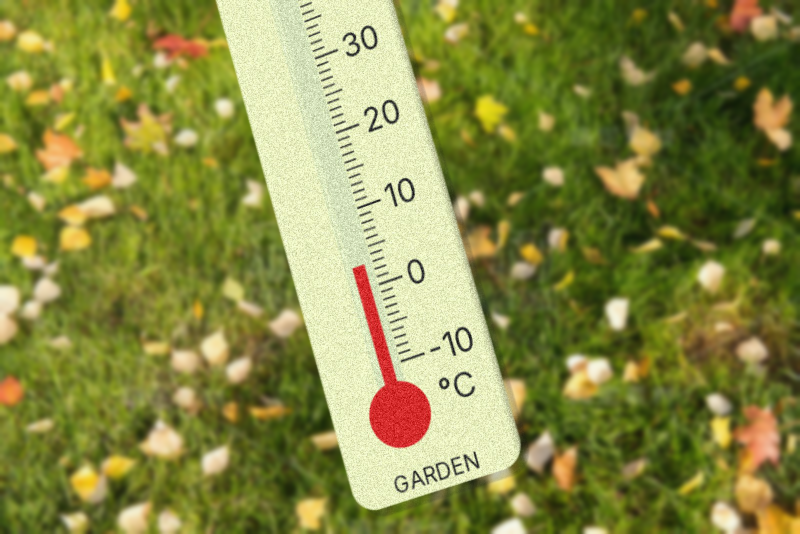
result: 3,°C
